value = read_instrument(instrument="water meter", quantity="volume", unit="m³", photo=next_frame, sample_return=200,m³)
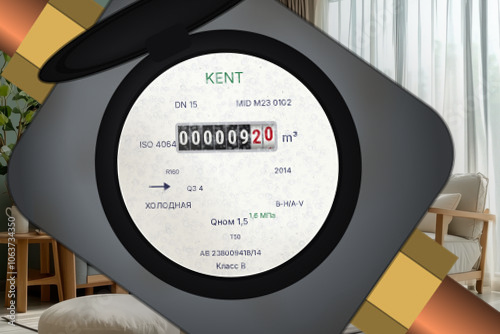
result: 9.20,m³
